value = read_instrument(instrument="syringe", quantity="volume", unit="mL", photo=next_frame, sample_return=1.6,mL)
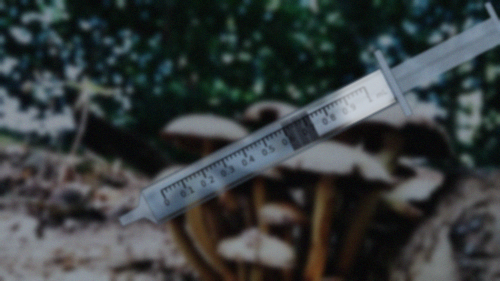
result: 0.6,mL
